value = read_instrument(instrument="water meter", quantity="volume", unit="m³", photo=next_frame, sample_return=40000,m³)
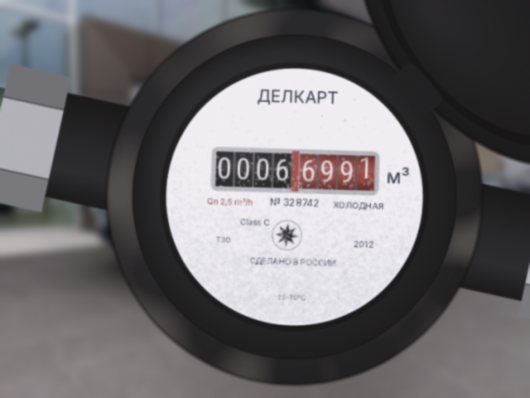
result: 6.6991,m³
